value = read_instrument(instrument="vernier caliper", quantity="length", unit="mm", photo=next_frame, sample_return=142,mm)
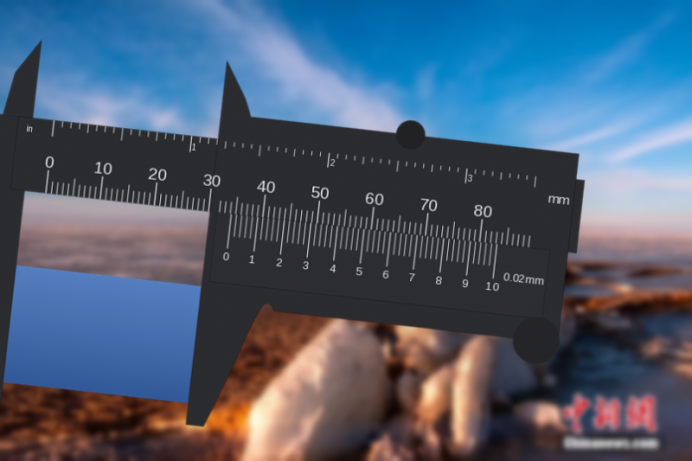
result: 34.2,mm
